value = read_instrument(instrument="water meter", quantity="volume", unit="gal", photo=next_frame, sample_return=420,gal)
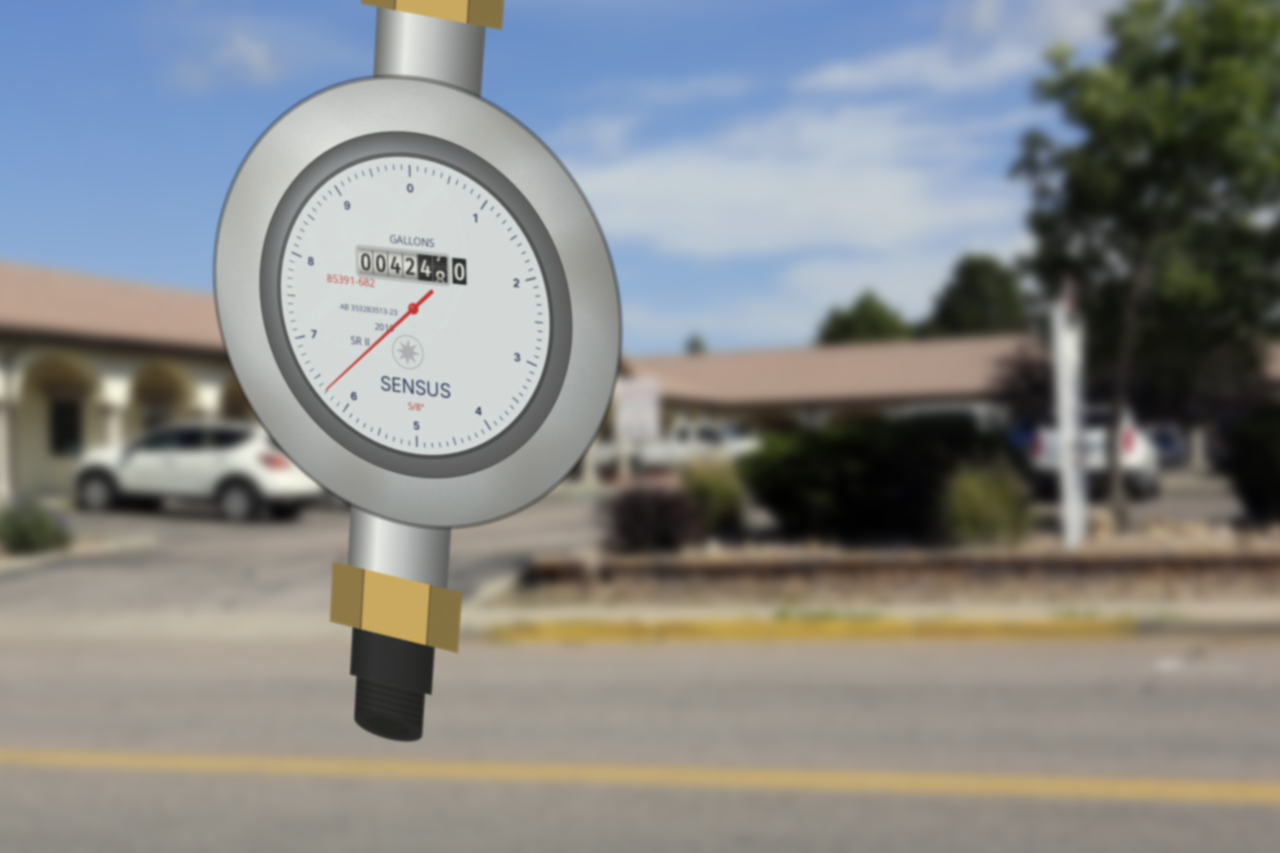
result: 42476.3,gal
